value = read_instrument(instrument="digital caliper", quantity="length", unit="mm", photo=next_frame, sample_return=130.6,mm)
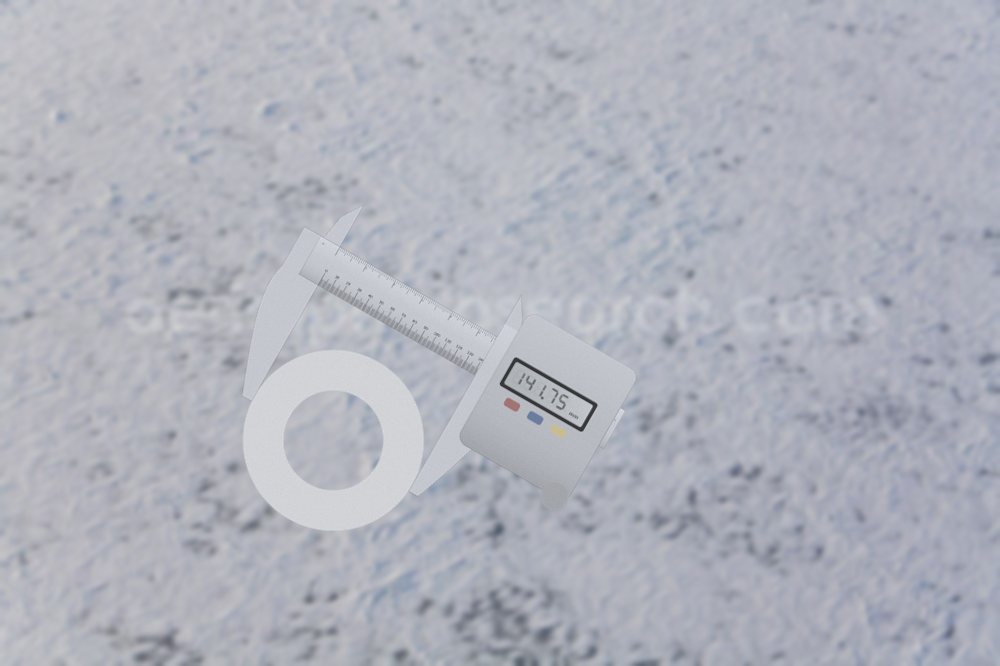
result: 141.75,mm
